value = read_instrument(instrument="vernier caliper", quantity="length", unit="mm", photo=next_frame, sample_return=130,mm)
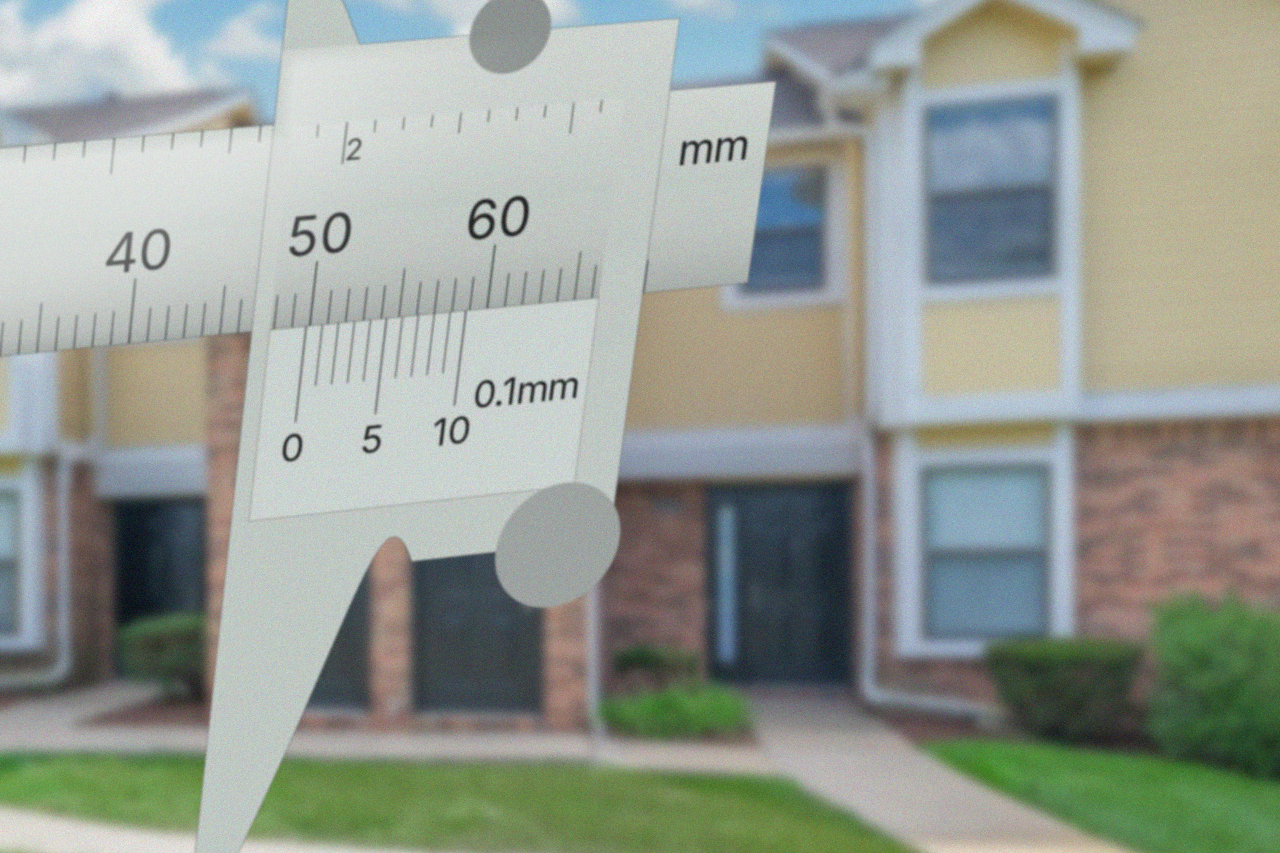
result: 49.8,mm
